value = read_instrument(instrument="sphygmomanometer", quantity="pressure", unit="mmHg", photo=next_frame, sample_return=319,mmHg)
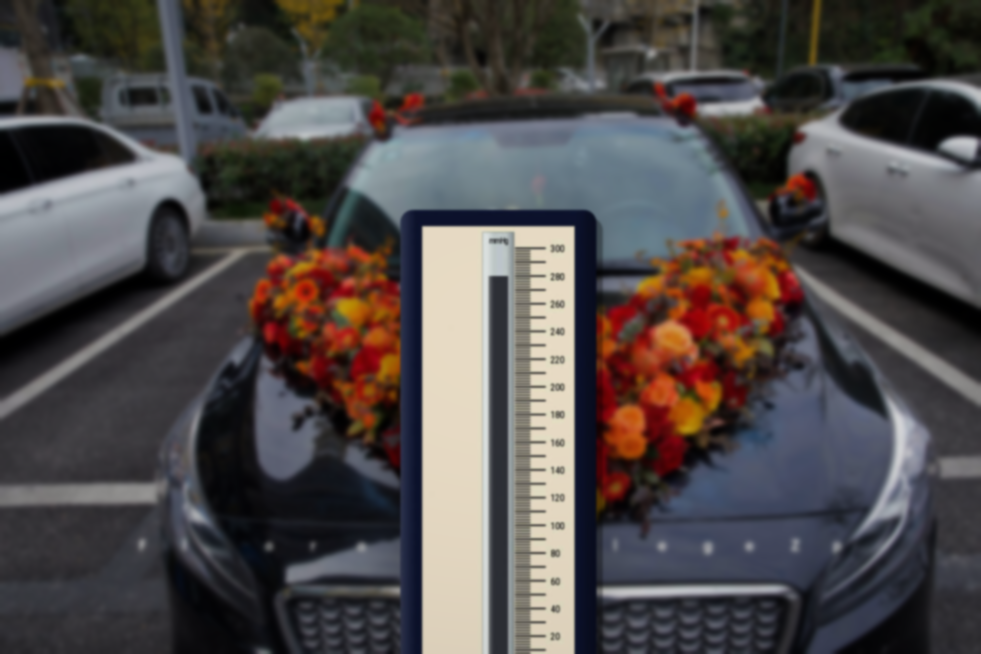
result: 280,mmHg
